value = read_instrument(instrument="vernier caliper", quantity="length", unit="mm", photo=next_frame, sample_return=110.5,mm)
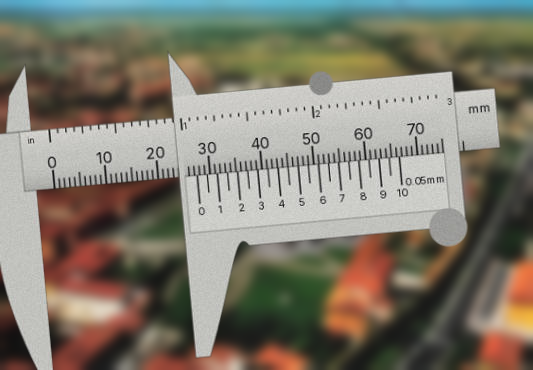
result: 27.5,mm
